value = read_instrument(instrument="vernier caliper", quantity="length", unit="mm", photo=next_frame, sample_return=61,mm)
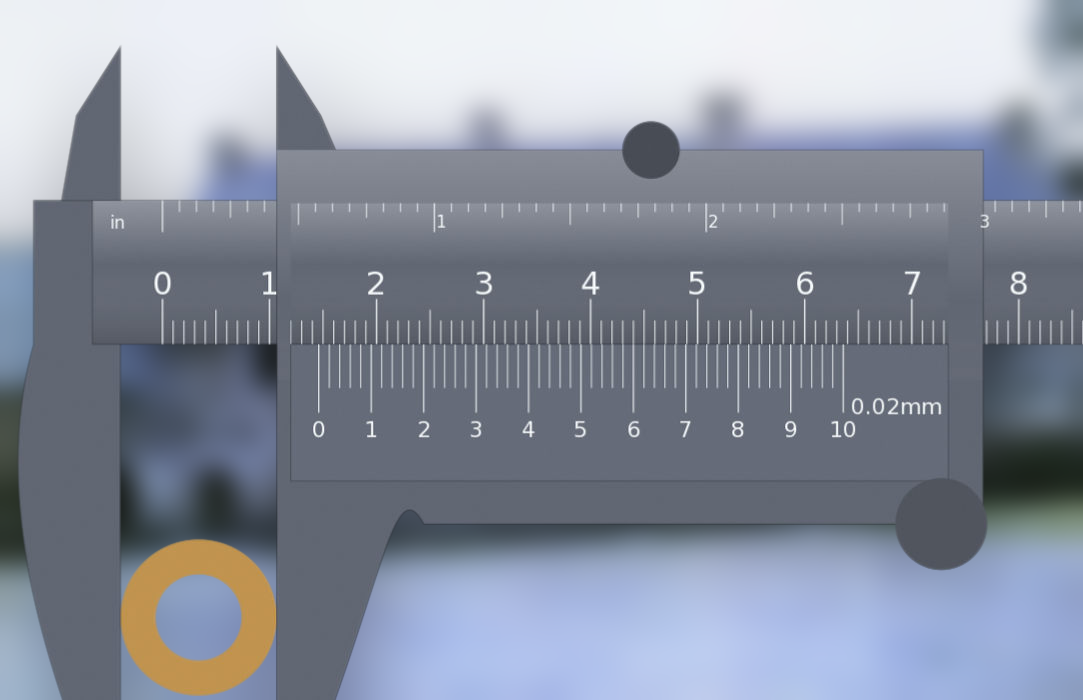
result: 14.6,mm
